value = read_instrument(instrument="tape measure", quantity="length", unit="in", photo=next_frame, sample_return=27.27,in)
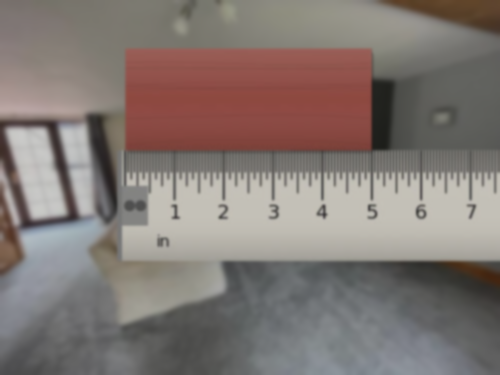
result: 5,in
